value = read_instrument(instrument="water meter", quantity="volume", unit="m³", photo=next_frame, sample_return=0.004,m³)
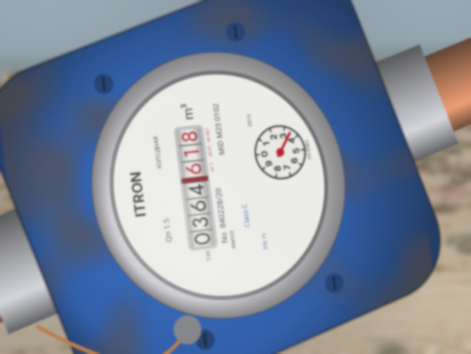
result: 364.6183,m³
